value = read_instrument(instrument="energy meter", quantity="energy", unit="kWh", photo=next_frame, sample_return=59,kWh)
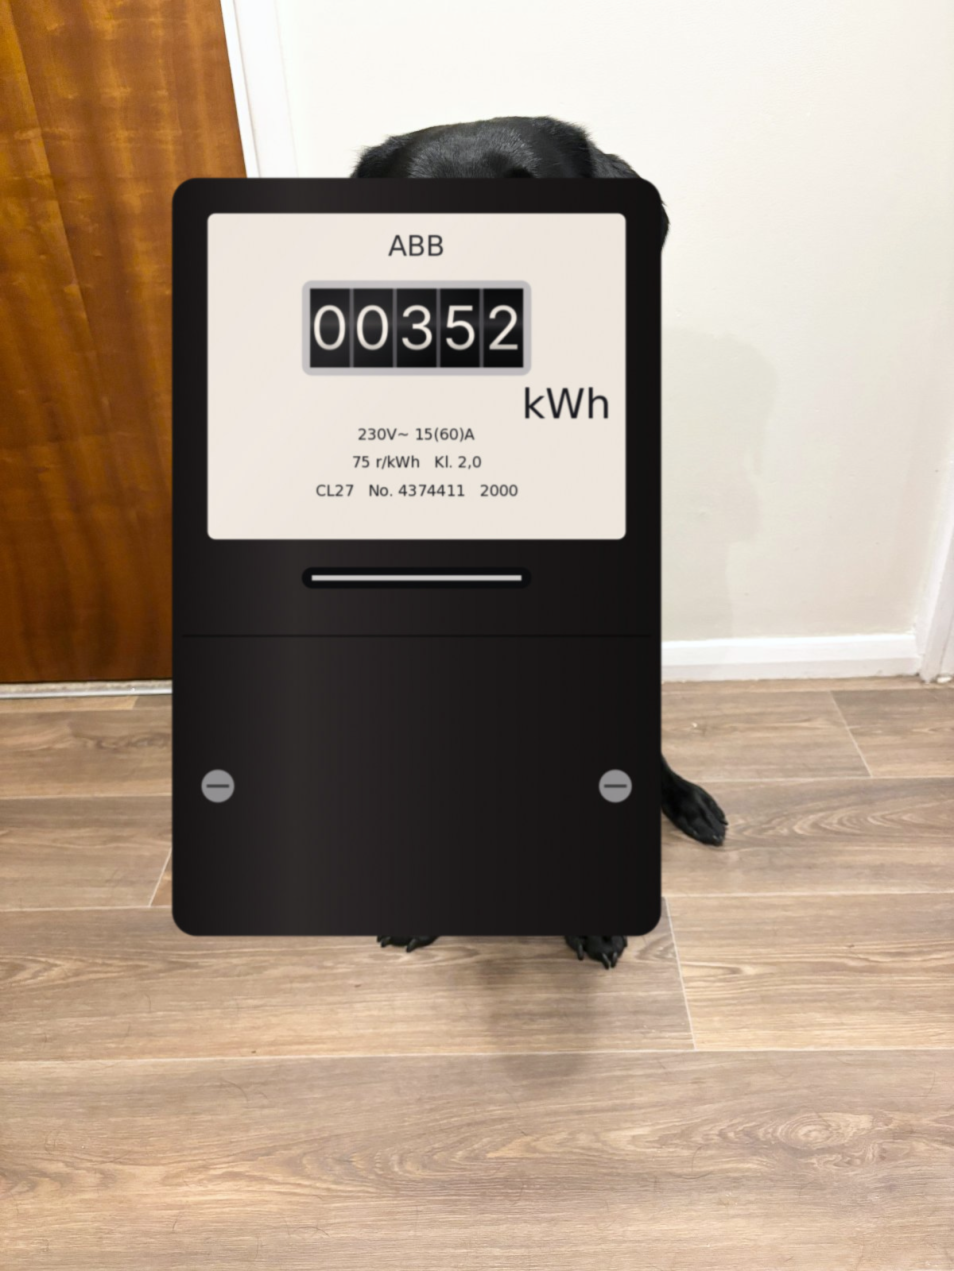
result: 352,kWh
